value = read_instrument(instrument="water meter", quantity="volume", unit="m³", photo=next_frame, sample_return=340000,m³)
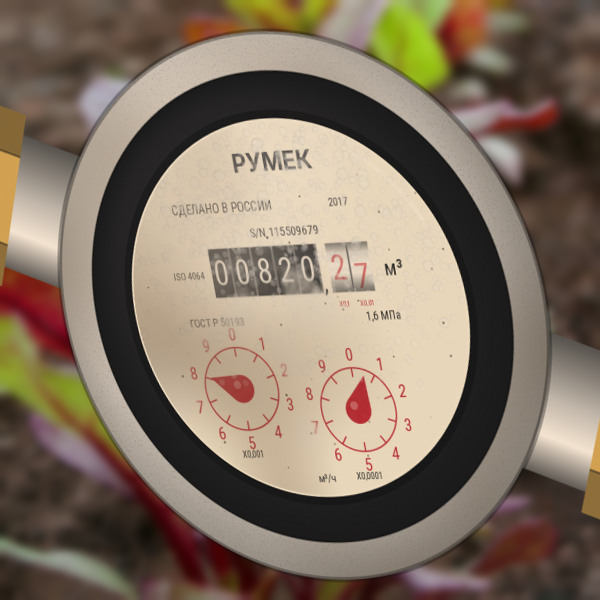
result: 820.2680,m³
